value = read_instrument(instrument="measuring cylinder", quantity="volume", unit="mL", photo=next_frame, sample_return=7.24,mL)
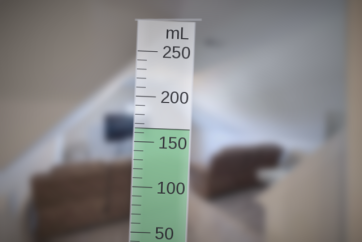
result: 165,mL
